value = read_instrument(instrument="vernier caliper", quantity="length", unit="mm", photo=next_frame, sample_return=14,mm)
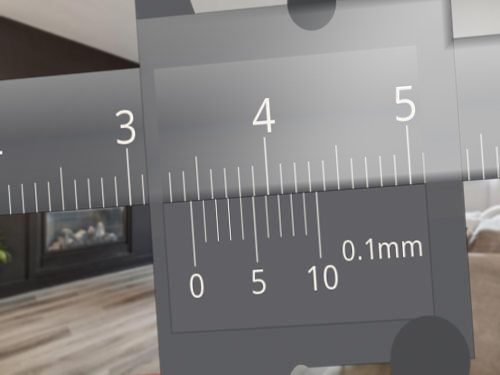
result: 34.4,mm
